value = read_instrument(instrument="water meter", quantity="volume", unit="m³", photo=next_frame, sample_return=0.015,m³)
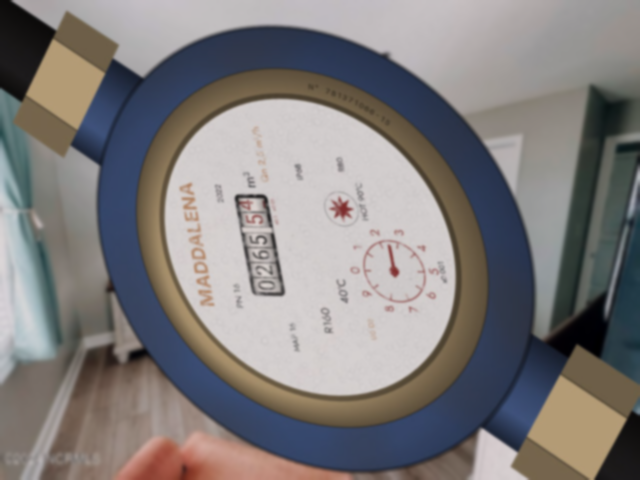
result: 265.542,m³
